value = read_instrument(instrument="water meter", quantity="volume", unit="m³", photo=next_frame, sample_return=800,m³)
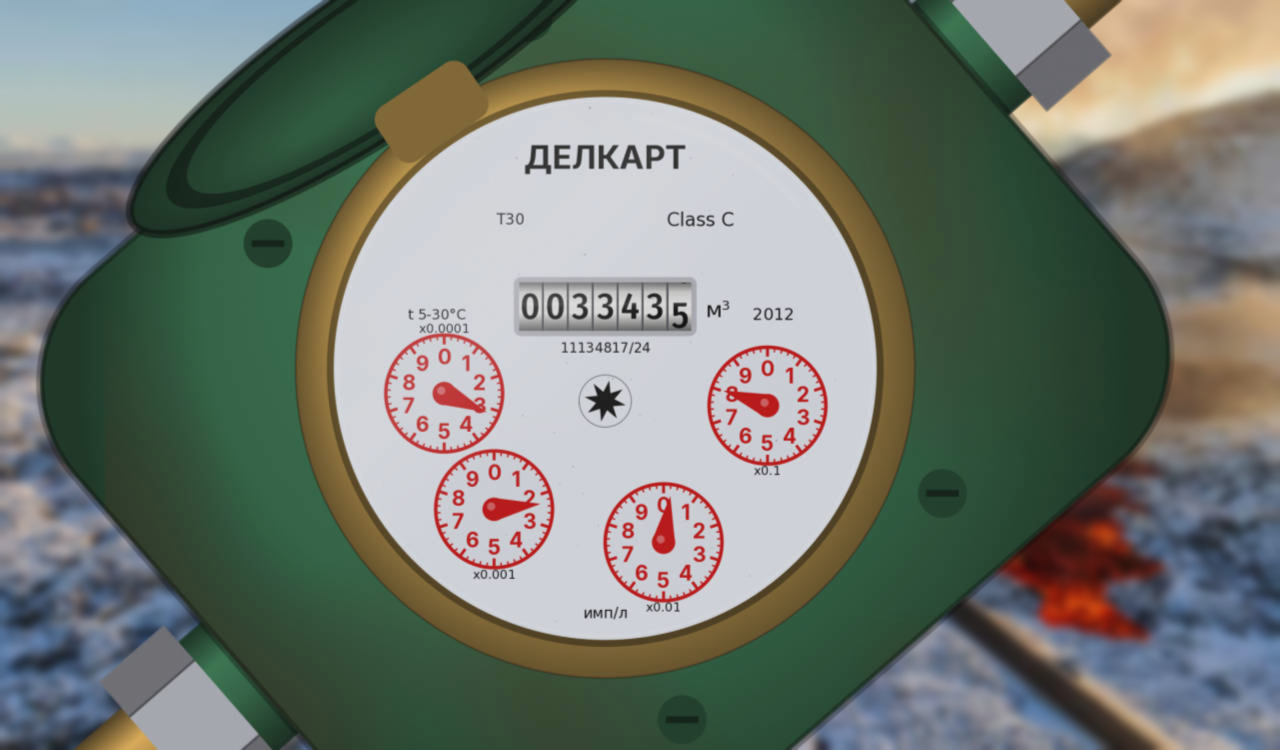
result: 33434.8023,m³
